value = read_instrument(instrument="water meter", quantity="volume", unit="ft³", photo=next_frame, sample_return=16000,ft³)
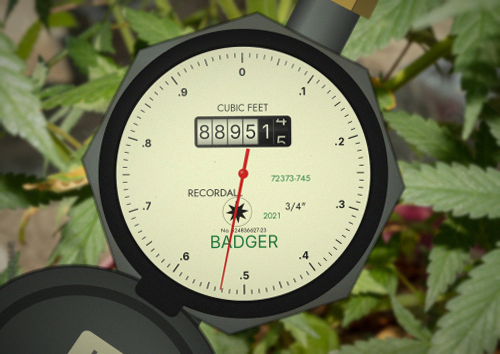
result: 889514.53,ft³
